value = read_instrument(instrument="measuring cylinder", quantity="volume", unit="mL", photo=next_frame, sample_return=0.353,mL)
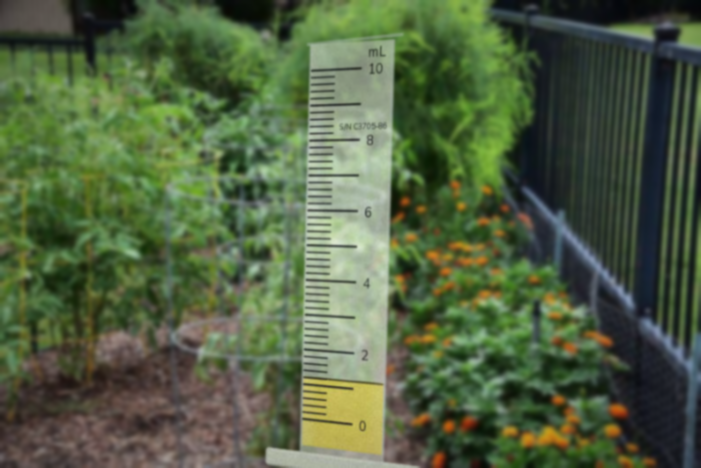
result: 1.2,mL
